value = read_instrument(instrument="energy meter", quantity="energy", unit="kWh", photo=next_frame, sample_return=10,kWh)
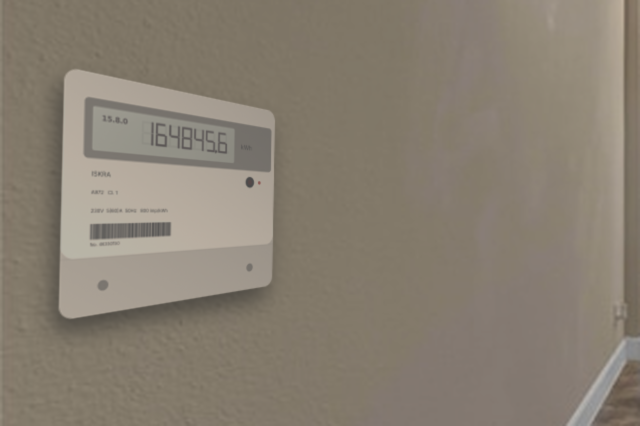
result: 164845.6,kWh
